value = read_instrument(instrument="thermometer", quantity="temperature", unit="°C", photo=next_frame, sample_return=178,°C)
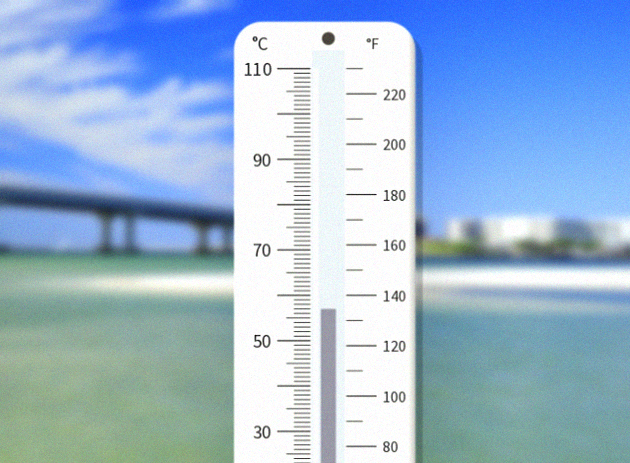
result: 57,°C
